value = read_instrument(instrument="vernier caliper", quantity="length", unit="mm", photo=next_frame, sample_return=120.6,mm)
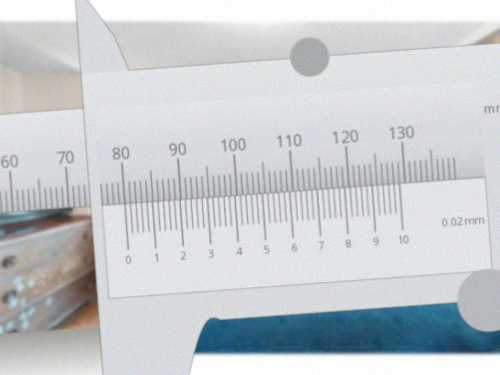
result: 80.0,mm
